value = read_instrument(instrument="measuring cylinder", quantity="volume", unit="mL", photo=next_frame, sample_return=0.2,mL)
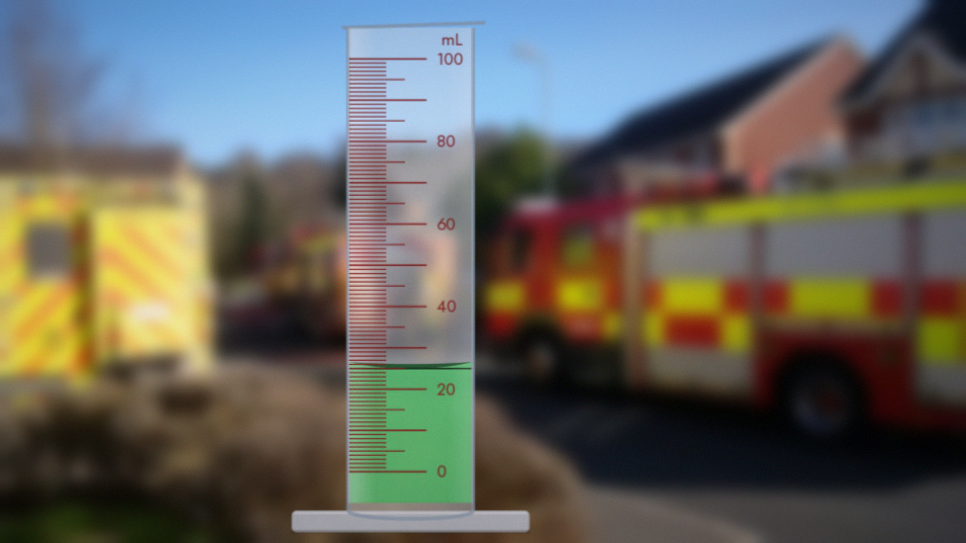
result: 25,mL
